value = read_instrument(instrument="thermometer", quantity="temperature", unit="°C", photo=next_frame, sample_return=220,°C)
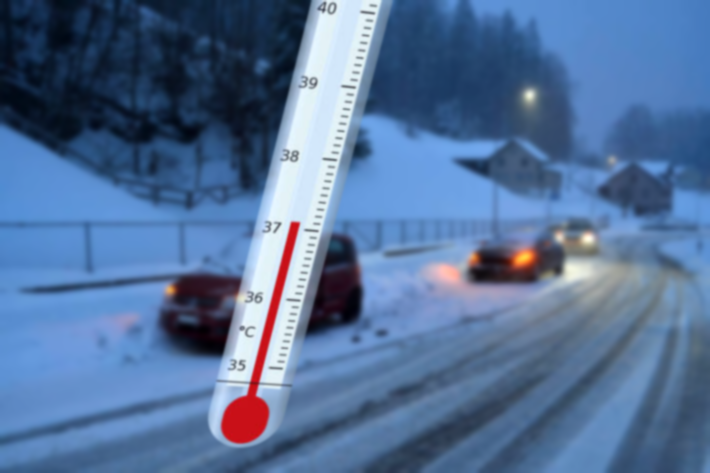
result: 37.1,°C
